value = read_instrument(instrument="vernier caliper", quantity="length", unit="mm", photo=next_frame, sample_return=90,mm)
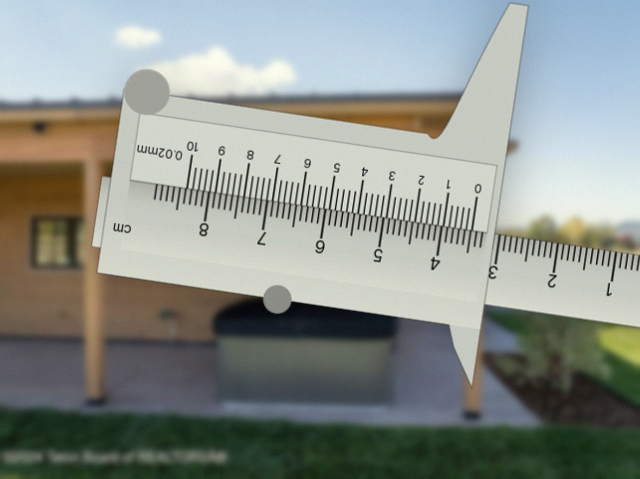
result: 34.8,mm
